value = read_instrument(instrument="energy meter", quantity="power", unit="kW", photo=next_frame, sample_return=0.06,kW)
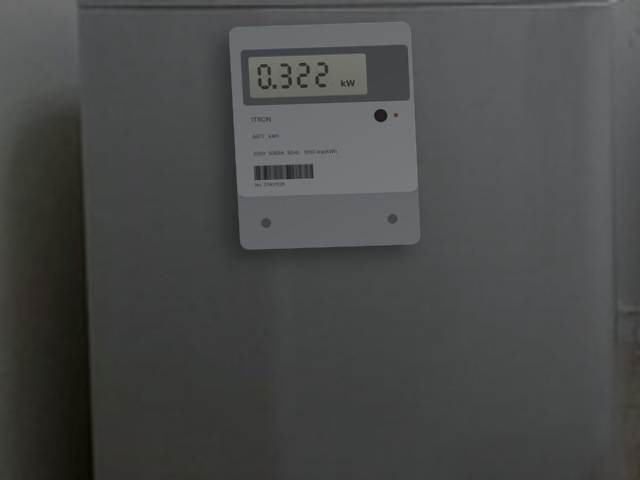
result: 0.322,kW
